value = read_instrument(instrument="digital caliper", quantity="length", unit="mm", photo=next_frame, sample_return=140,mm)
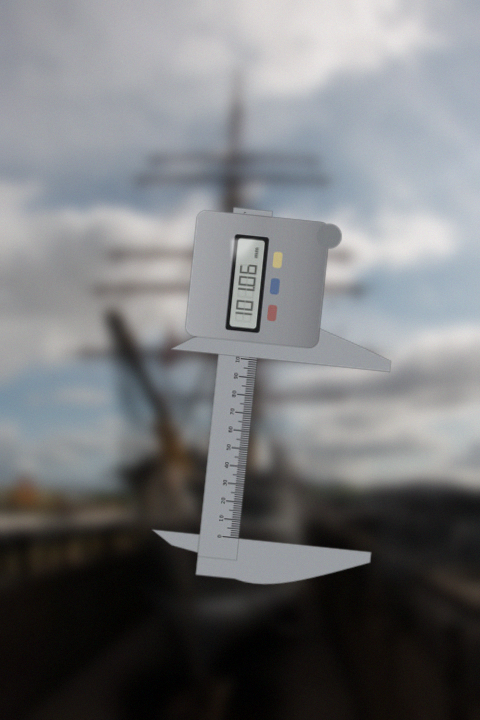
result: 101.06,mm
